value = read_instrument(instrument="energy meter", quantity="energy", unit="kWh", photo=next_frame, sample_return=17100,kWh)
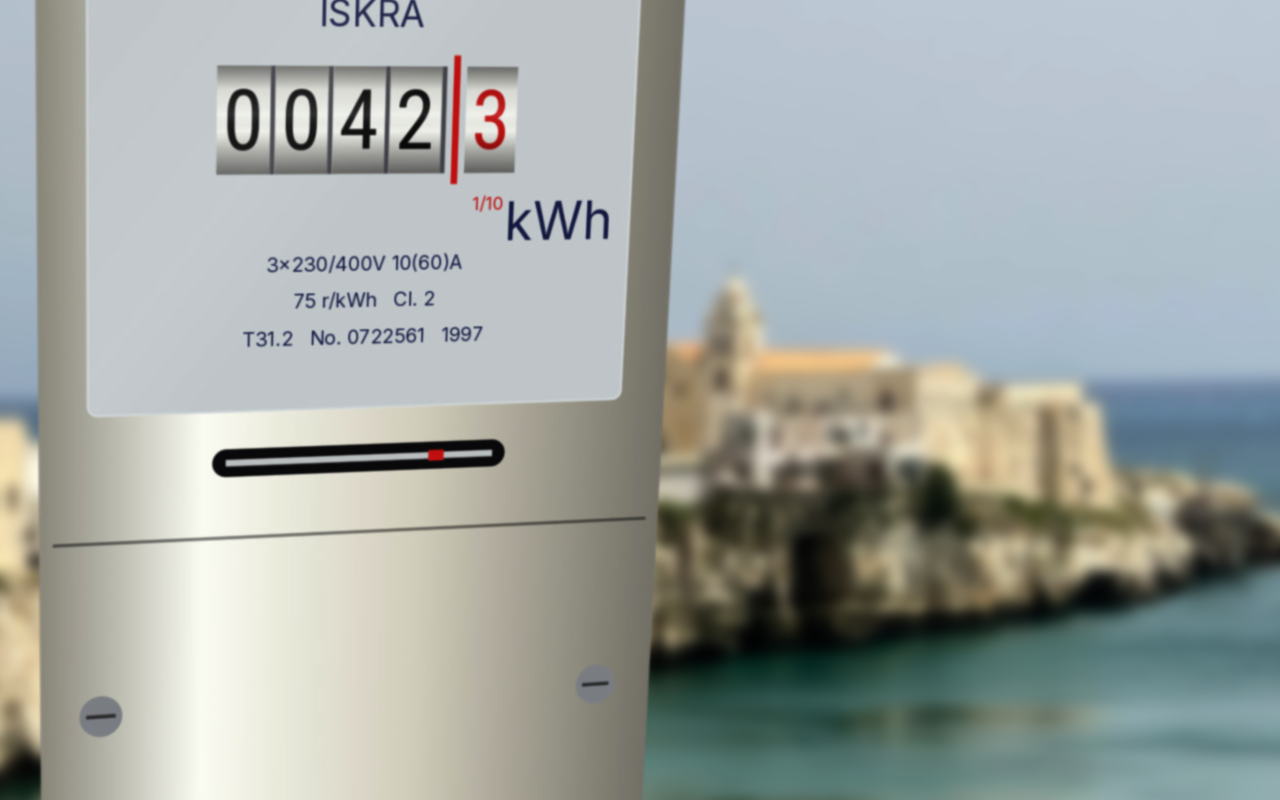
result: 42.3,kWh
